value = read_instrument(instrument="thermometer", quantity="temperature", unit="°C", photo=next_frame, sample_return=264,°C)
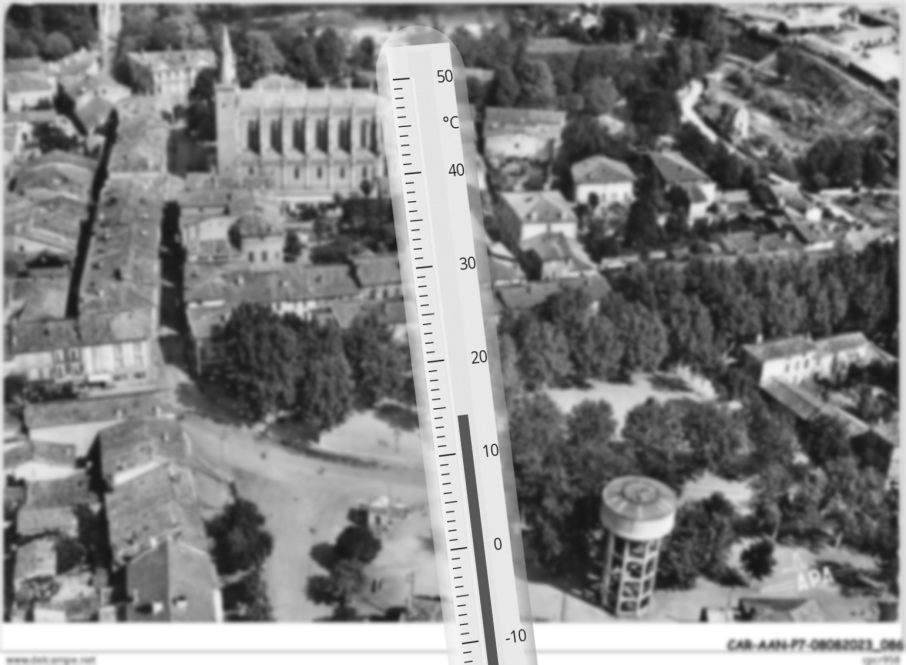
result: 14,°C
